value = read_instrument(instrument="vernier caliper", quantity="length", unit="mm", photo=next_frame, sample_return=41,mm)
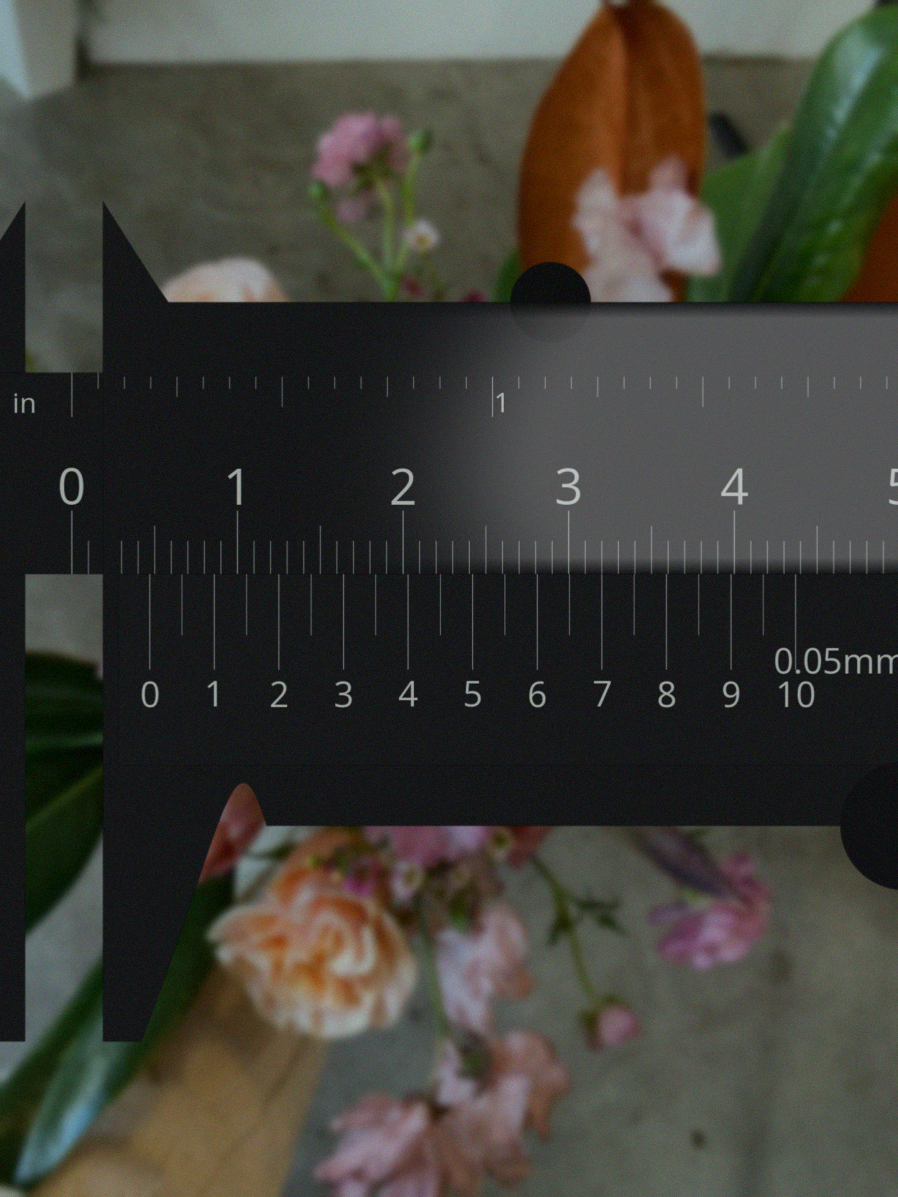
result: 4.7,mm
